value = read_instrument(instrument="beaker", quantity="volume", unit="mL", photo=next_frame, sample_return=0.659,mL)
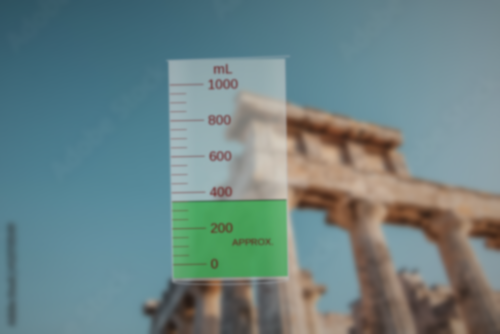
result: 350,mL
